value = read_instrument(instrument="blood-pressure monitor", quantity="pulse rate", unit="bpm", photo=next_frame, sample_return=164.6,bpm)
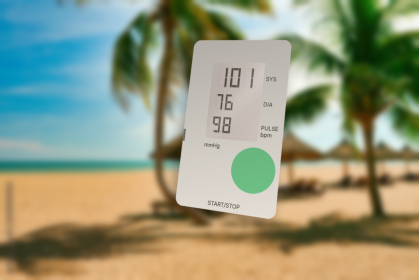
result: 98,bpm
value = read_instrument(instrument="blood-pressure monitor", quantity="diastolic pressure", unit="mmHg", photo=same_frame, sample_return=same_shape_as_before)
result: 76,mmHg
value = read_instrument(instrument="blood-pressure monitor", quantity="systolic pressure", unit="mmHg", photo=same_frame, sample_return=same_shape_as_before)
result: 101,mmHg
